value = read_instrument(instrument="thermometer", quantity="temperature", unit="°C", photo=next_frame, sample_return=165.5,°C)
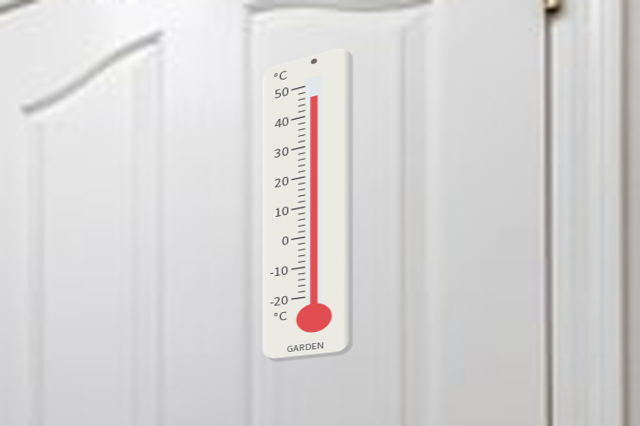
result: 46,°C
